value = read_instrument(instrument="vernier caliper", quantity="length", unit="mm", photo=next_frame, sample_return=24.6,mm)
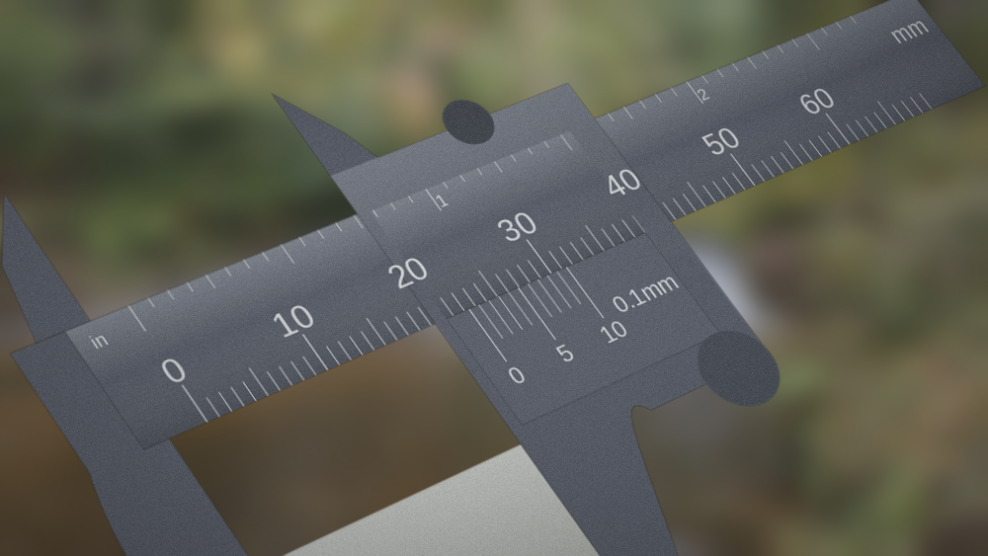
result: 22.4,mm
